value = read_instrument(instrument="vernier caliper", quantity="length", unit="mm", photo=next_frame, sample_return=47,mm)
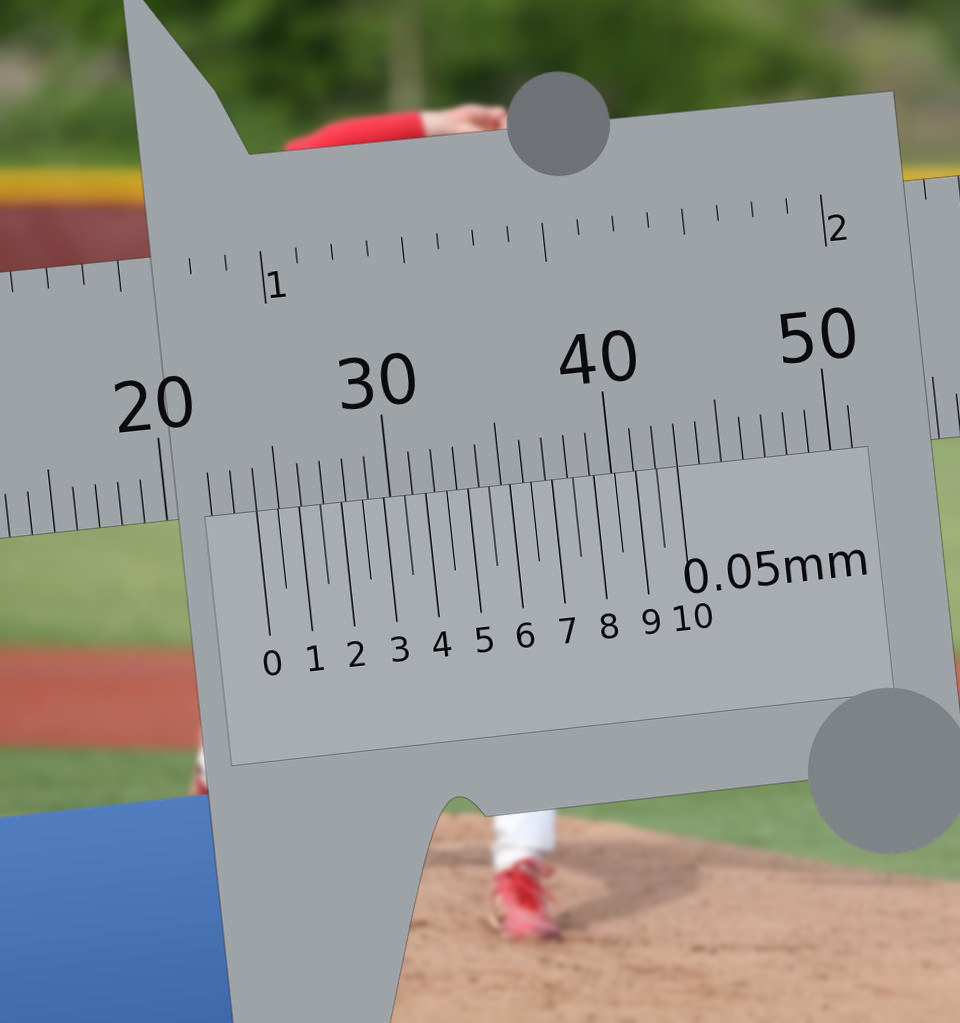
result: 24.0,mm
